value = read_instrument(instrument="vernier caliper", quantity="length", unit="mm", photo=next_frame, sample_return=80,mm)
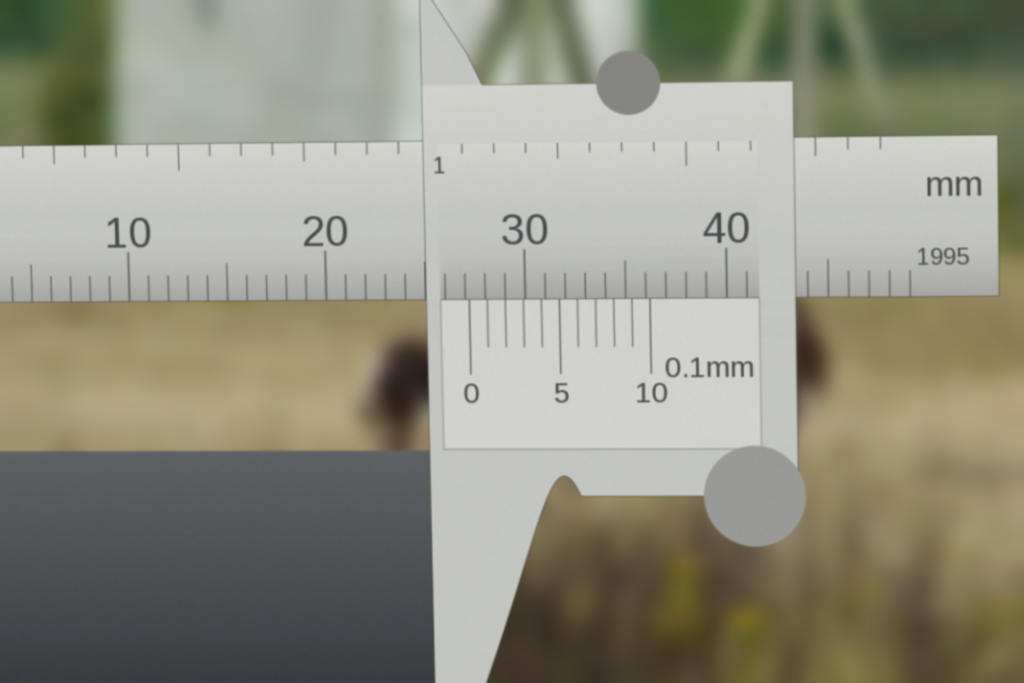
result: 27.2,mm
